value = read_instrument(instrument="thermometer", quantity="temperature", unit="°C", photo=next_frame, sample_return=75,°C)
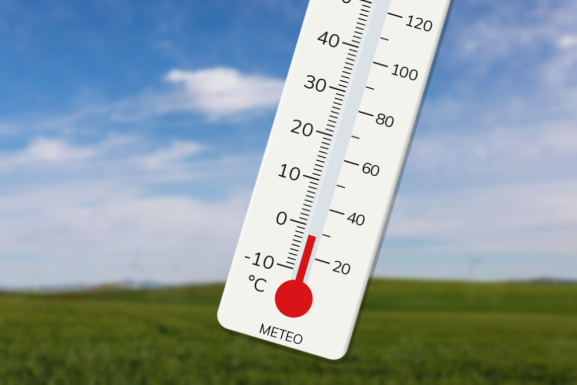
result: -2,°C
